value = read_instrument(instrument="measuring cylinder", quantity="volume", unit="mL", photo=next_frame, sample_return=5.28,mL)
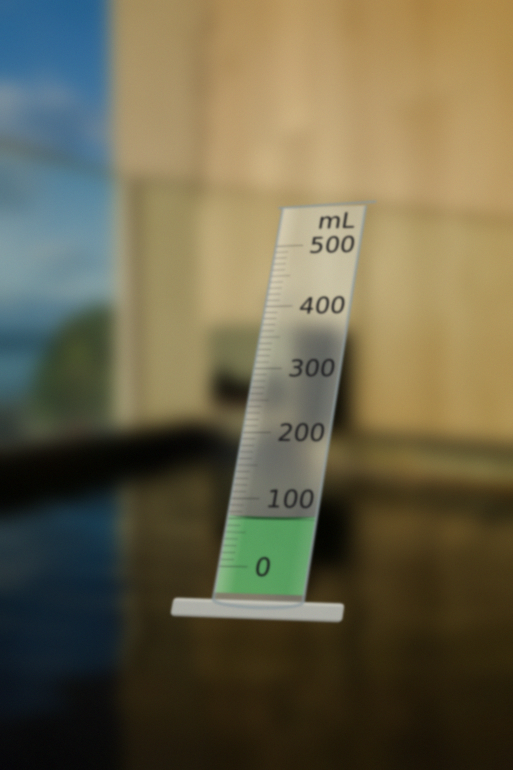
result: 70,mL
